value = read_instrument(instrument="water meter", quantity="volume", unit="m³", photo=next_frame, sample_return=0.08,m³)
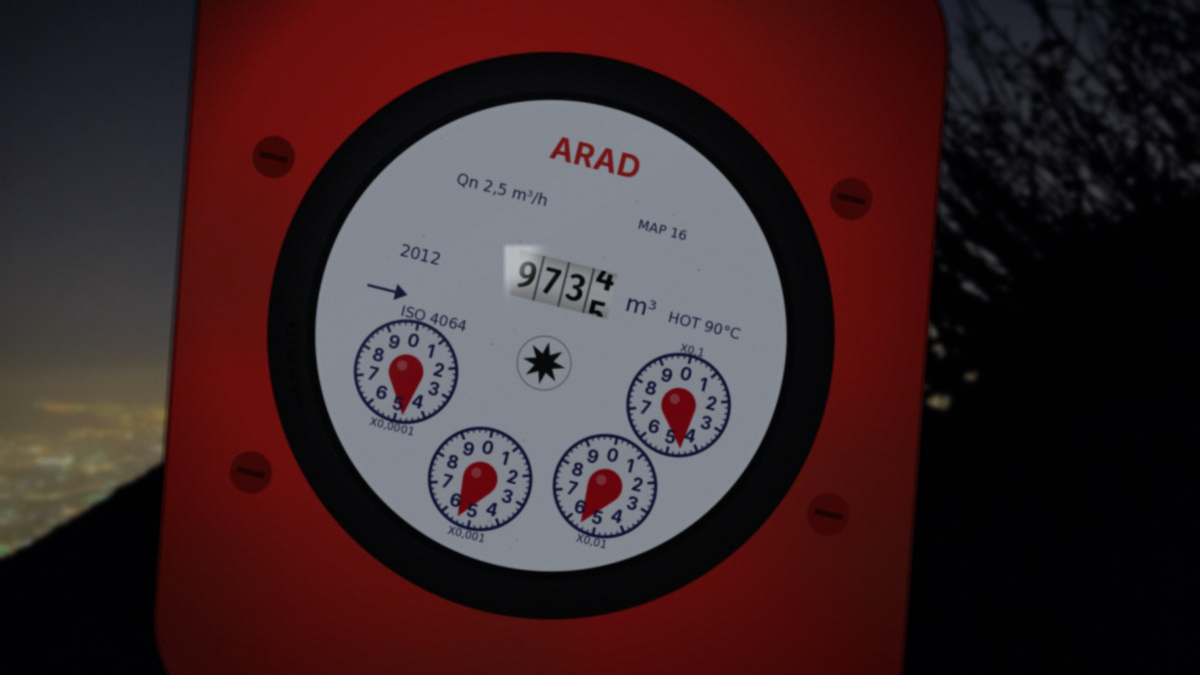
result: 9734.4554,m³
